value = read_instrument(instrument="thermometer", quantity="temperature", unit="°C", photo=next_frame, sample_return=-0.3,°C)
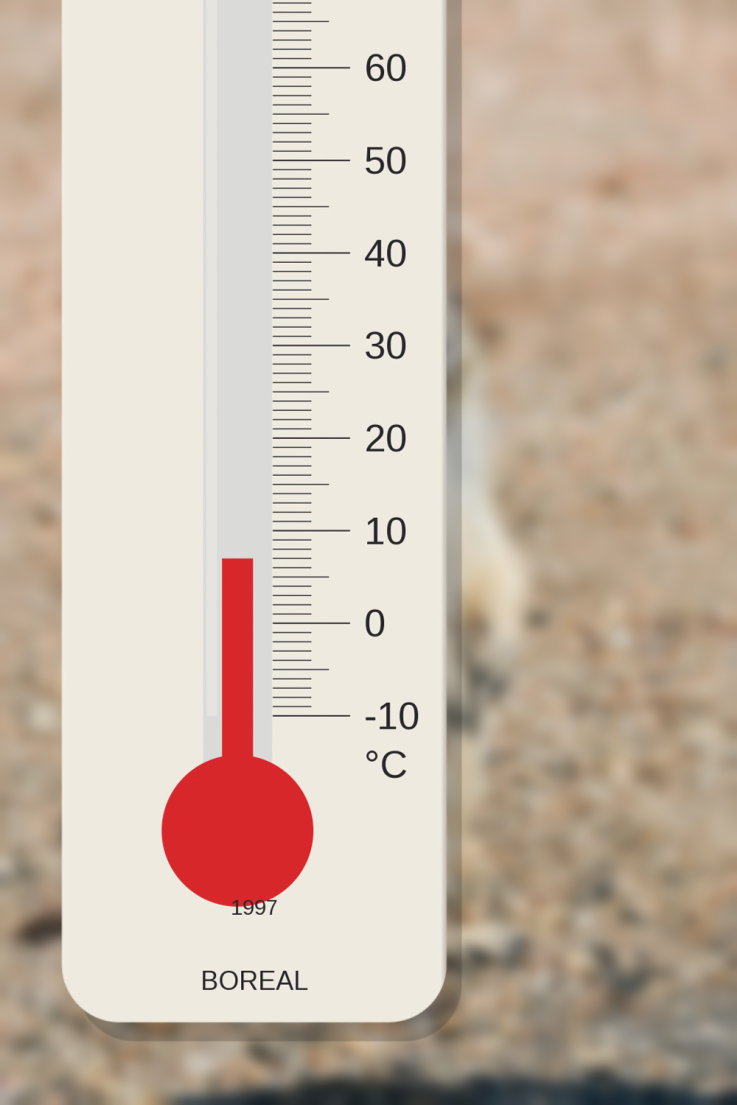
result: 7,°C
